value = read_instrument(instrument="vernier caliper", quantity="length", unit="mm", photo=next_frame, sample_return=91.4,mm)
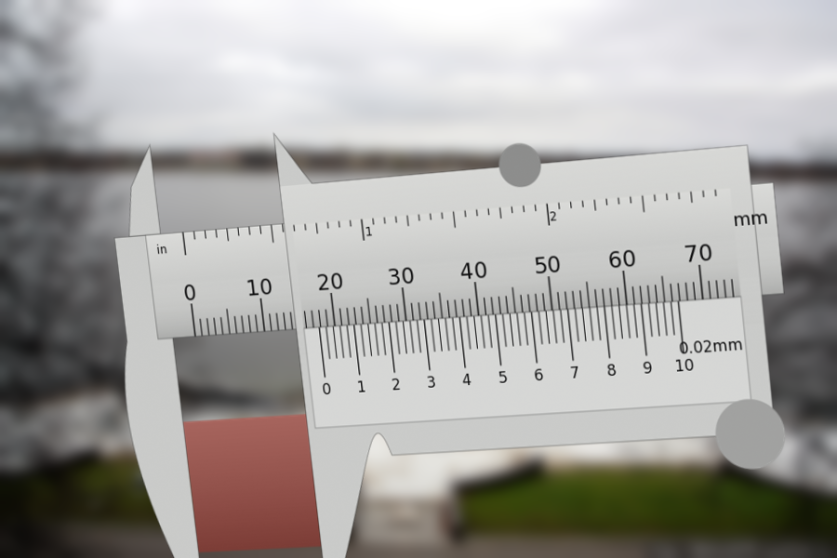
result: 17.8,mm
